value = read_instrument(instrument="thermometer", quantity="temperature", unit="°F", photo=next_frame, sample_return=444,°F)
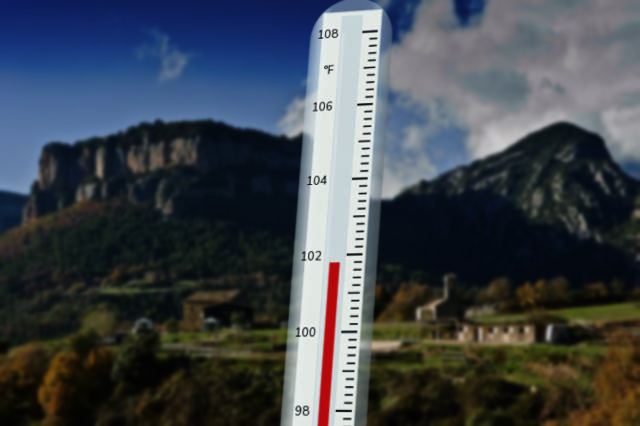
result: 101.8,°F
